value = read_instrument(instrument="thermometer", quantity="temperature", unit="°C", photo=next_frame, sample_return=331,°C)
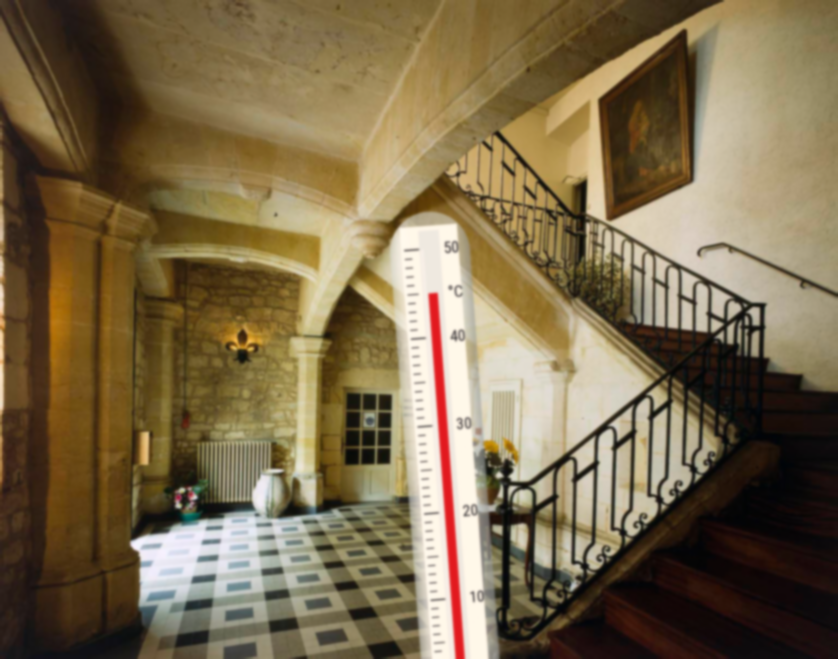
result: 45,°C
